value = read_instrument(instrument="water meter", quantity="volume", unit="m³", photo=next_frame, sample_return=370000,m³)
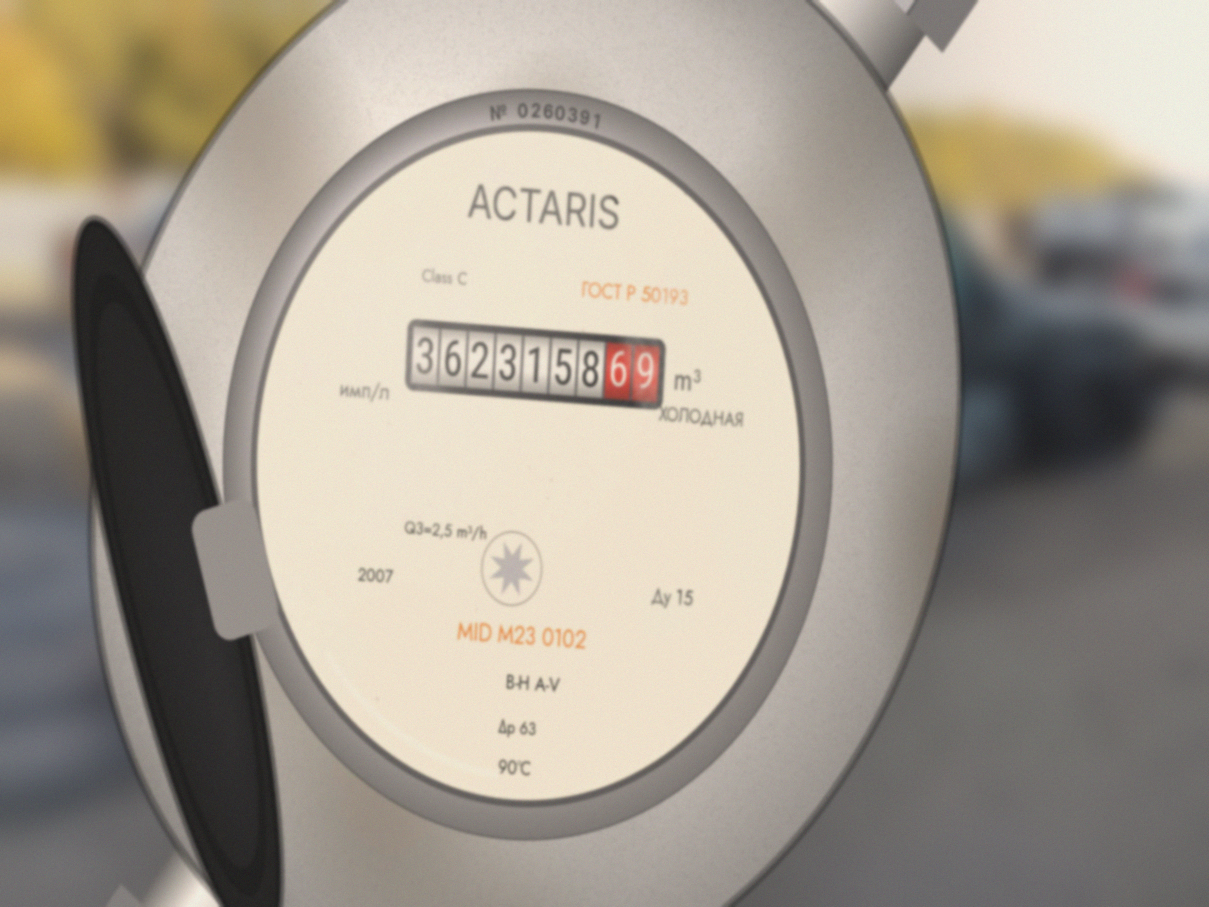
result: 3623158.69,m³
